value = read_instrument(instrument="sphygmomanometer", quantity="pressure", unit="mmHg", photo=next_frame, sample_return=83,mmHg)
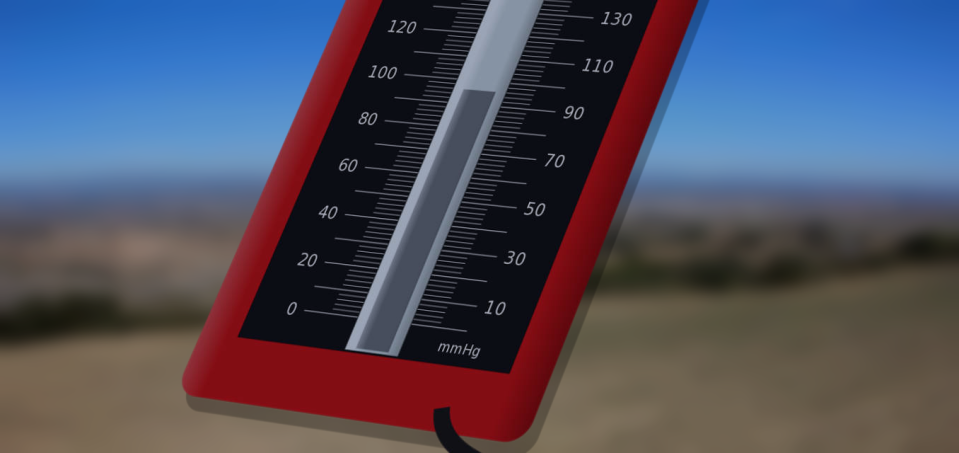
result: 96,mmHg
